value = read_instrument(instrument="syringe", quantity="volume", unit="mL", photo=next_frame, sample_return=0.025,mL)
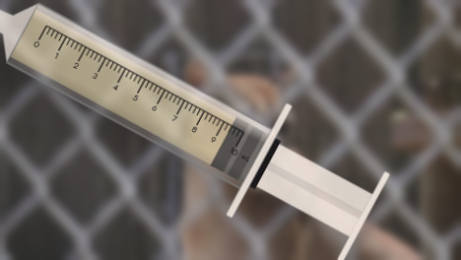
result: 9.4,mL
